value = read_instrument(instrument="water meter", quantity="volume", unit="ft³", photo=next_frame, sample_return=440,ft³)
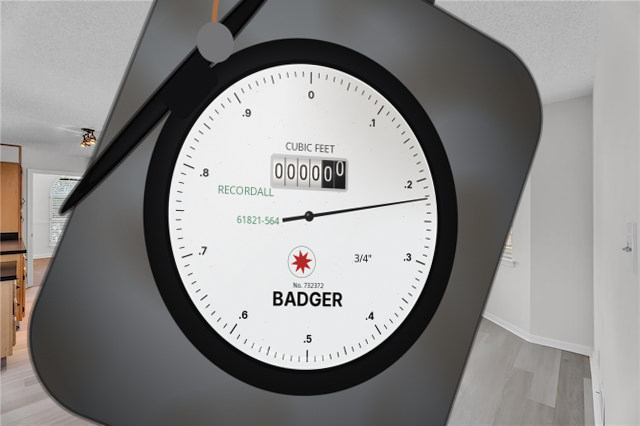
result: 0.22,ft³
